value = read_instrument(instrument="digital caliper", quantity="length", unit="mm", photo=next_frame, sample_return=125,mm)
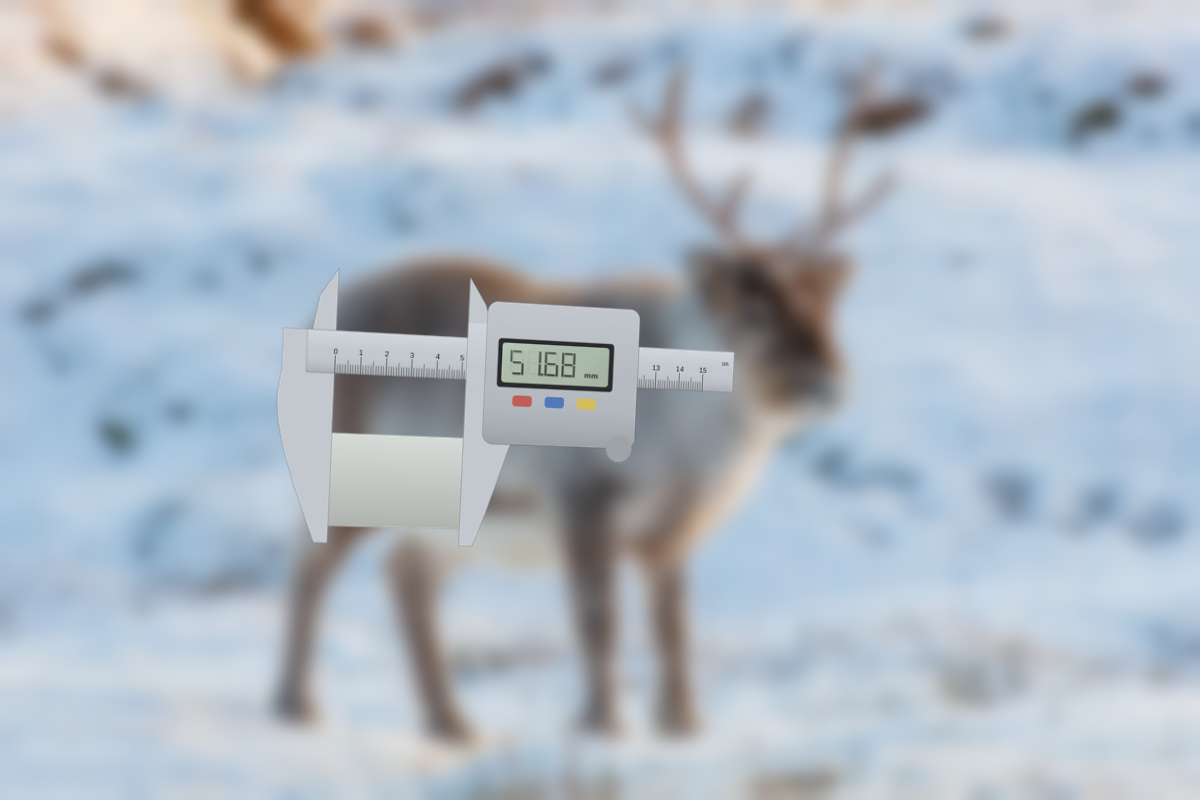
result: 51.68,mm
